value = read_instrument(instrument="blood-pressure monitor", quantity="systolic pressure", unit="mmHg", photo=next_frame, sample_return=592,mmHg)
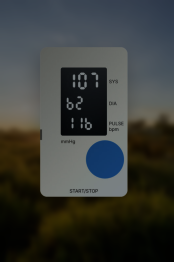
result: 107,mmHg
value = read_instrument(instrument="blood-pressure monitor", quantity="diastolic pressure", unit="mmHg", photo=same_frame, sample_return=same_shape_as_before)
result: 62,mmHg
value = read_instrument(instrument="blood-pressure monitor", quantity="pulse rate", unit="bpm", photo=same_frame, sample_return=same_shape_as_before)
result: 116,bpm
